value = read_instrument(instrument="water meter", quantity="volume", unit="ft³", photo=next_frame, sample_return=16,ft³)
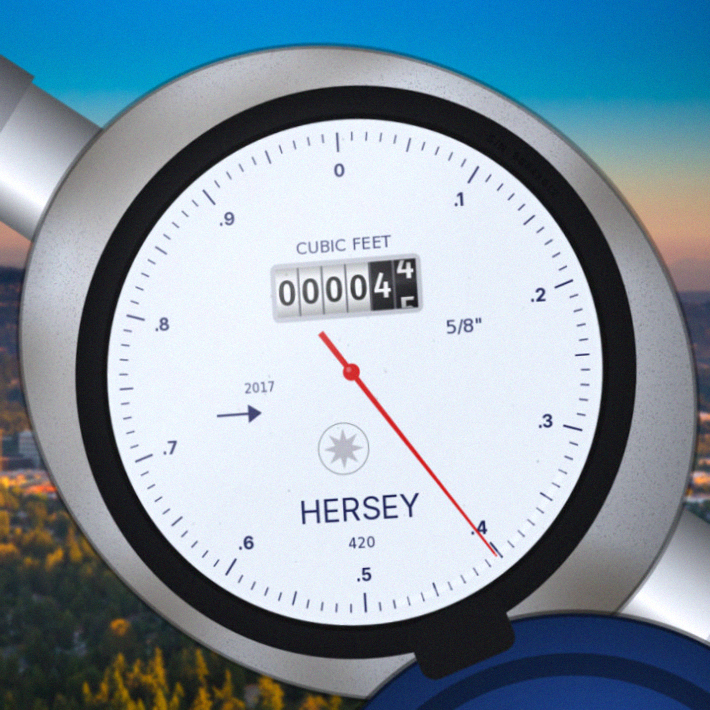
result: 44.40,ft³
